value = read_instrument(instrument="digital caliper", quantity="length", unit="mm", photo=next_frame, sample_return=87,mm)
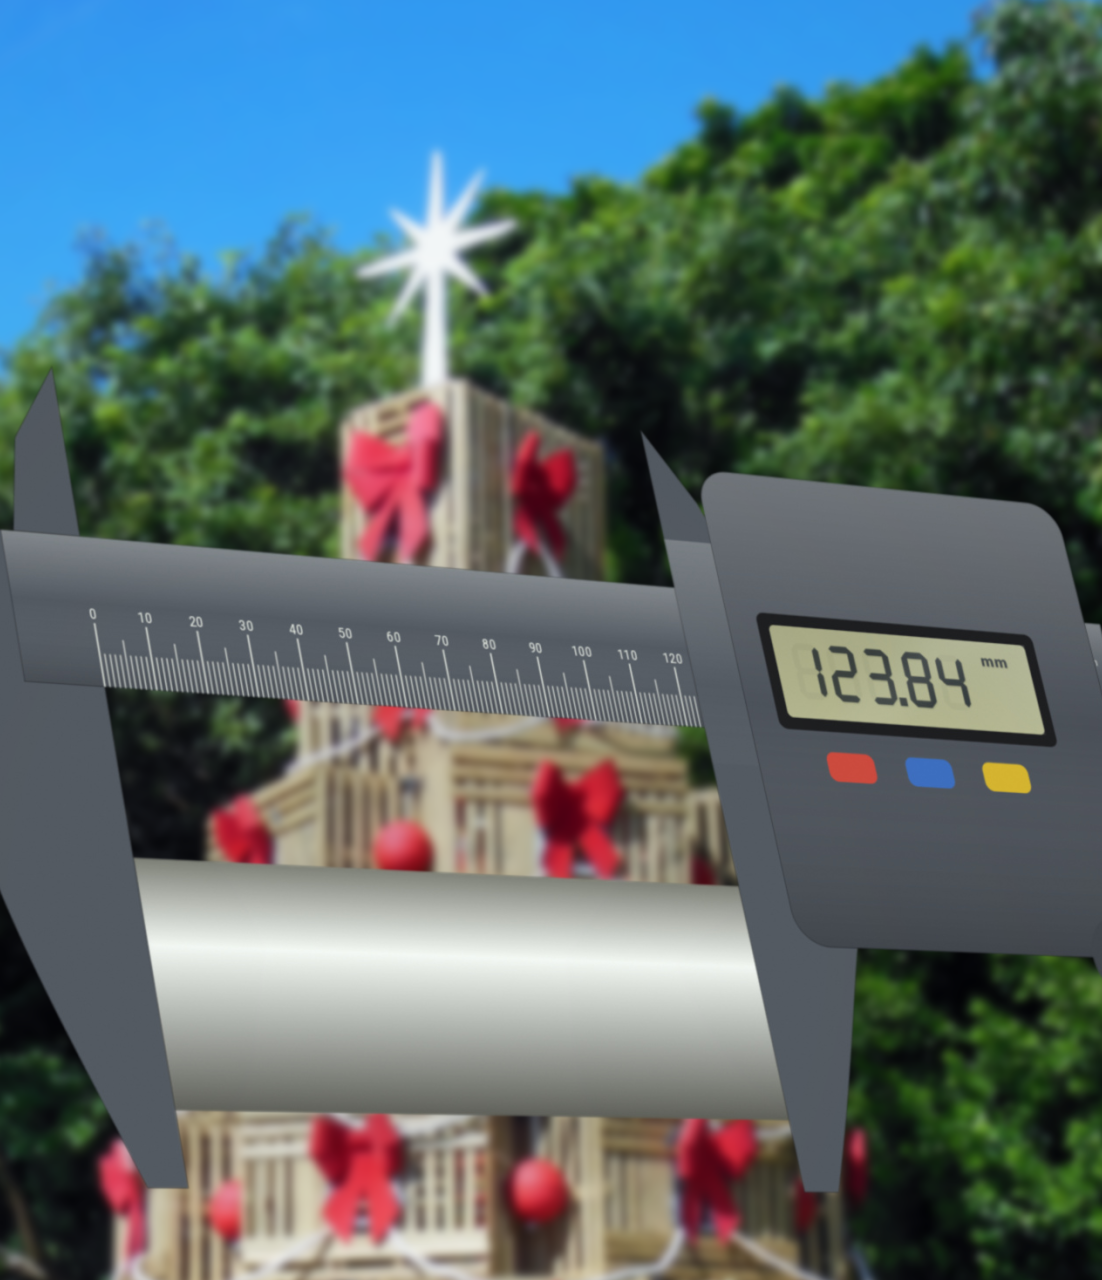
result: 123.84,mm
